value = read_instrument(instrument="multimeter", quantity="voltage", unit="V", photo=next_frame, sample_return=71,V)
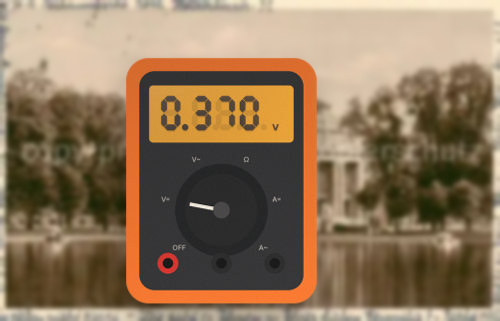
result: 0.370,V
